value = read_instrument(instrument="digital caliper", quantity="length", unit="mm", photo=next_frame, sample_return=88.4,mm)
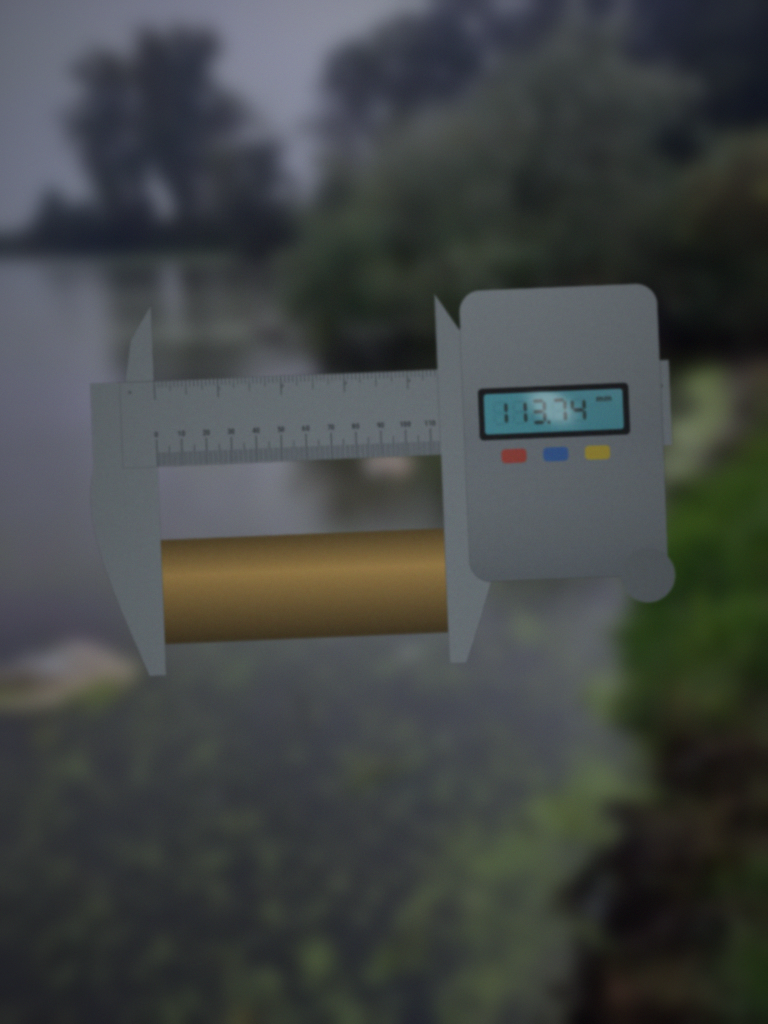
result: 113.74,mm
